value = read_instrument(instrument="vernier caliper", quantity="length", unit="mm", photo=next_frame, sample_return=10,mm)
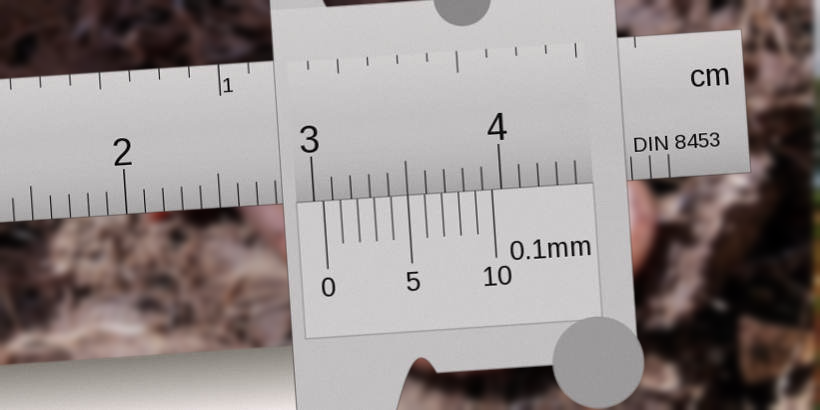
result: 30.5,mm
